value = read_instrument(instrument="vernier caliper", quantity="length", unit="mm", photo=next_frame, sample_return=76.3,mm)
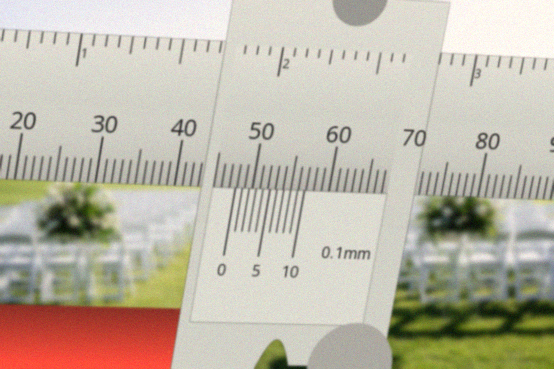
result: 47.8,mm
